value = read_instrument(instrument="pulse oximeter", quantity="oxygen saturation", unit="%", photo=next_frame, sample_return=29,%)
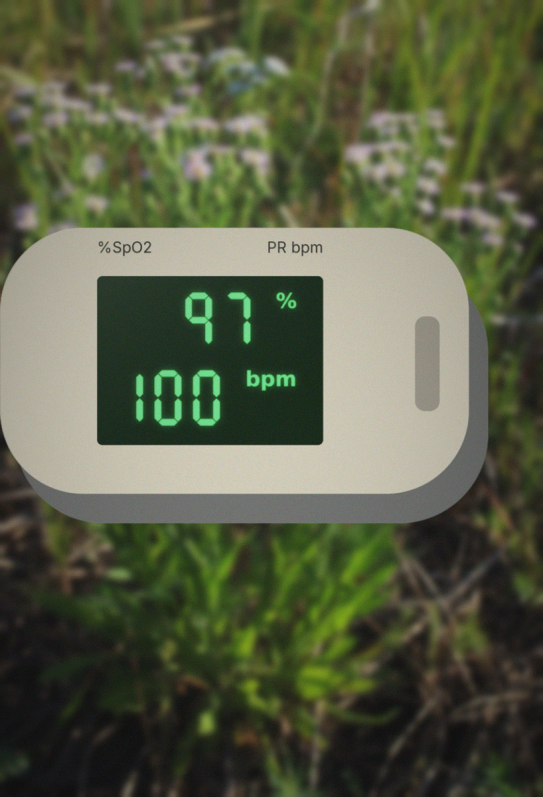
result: 97,%
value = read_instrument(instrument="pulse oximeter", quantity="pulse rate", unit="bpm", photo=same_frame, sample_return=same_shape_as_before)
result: 100,bpm
